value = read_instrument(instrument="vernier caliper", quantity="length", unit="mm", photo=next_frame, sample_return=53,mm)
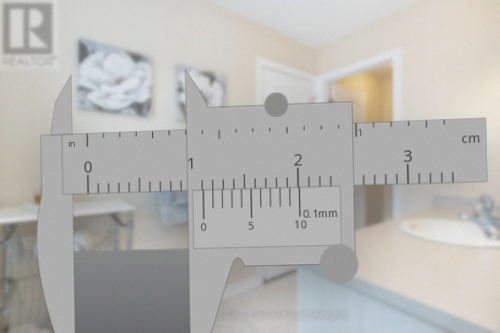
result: 11.1,mm
